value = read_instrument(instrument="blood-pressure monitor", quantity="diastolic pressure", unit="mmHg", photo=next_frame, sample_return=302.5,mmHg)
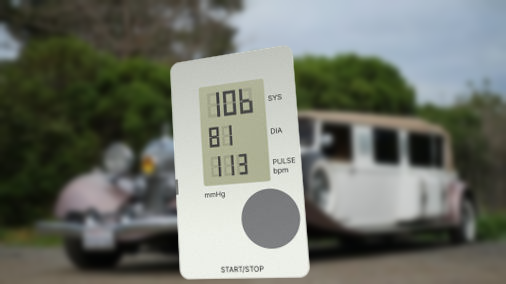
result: 81,mmHg
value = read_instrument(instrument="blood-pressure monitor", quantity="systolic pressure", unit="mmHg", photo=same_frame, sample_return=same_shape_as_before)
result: 106,mmHg
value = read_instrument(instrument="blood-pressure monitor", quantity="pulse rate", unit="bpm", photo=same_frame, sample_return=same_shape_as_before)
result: 113,bpm
